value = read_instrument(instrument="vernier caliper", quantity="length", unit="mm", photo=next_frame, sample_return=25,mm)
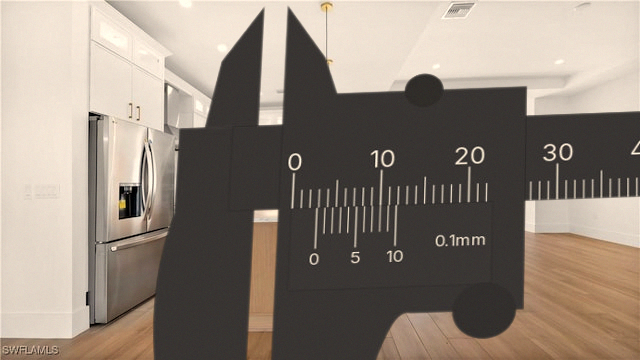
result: 2.8,mm
